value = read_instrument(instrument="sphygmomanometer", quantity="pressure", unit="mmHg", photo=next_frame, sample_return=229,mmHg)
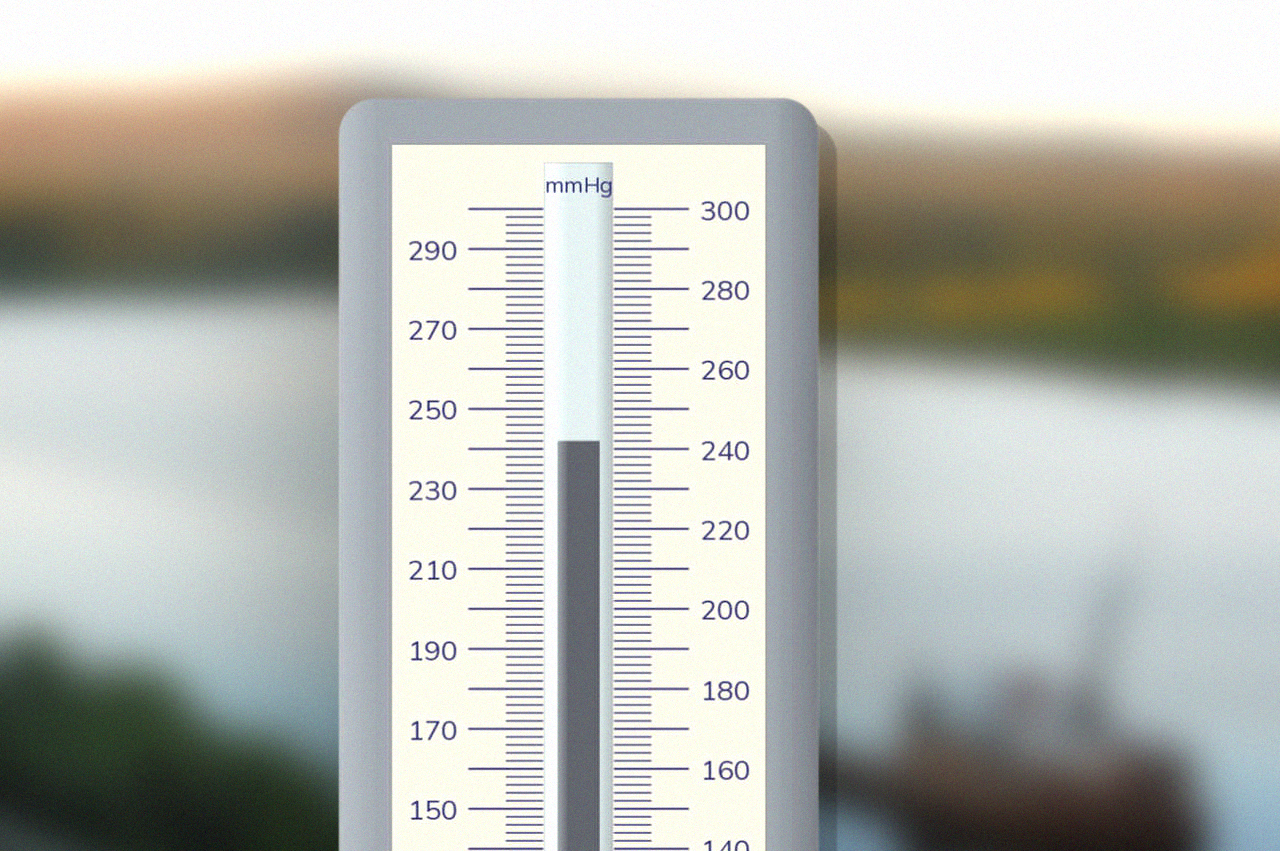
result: 242,mmHg
